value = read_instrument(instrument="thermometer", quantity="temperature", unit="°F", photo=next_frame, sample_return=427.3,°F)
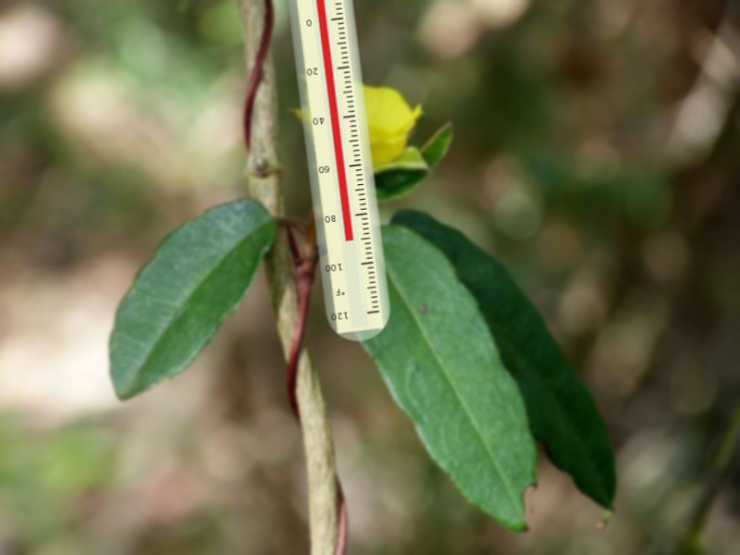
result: 90,°F
